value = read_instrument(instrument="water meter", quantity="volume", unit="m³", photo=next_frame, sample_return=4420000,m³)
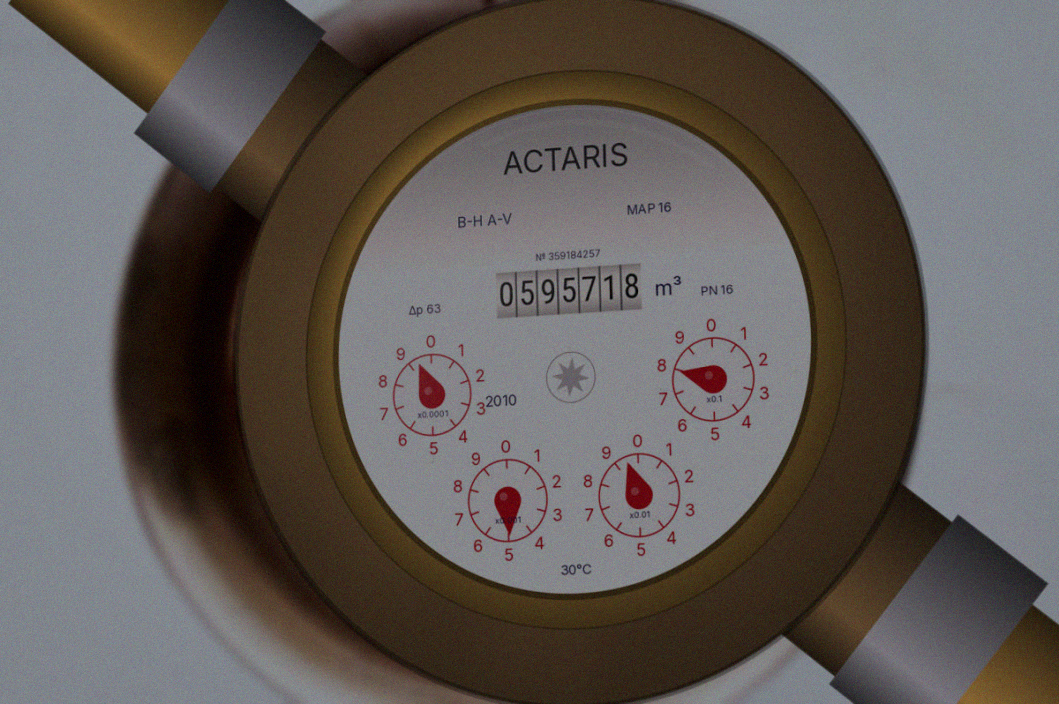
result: 595718.7949,m³
